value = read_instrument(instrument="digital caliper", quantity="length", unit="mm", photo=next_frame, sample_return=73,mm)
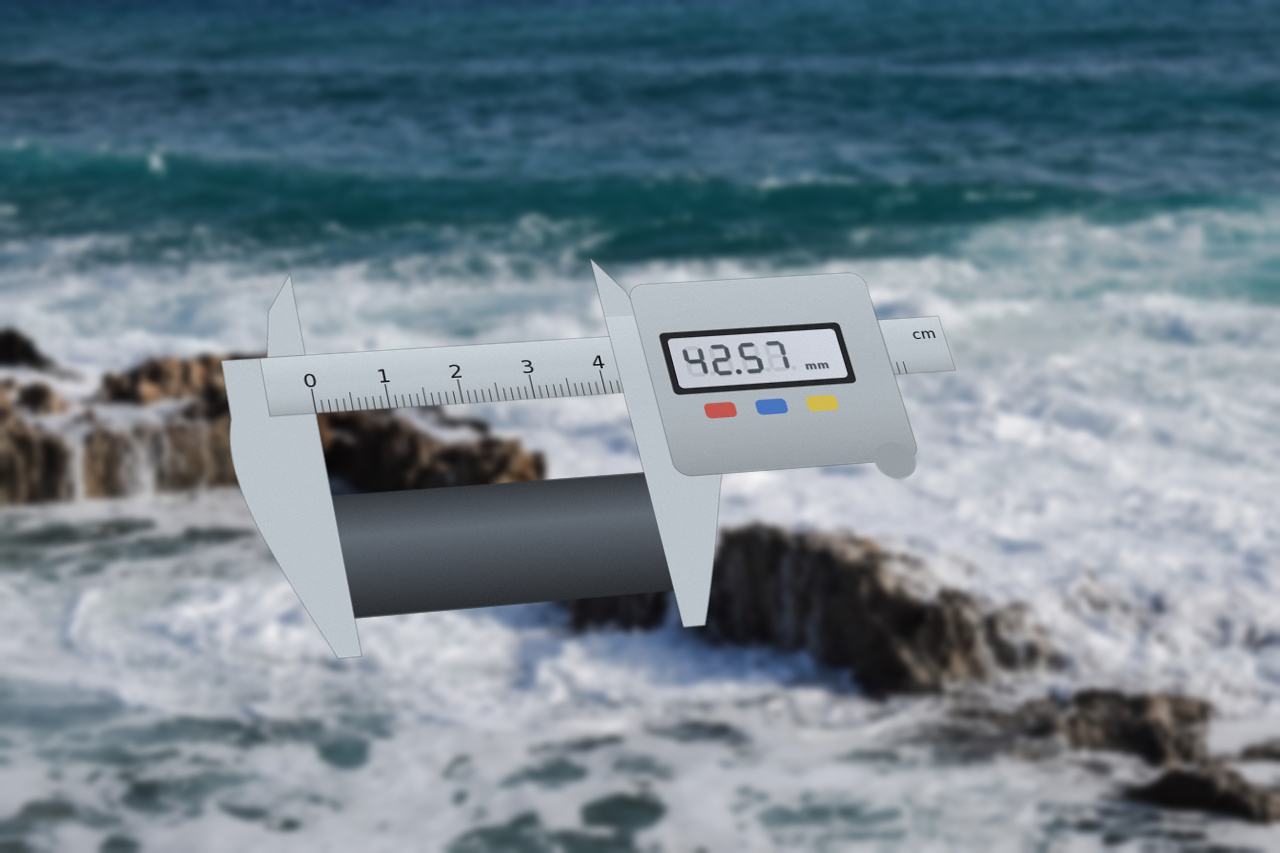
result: 42.57,mm
